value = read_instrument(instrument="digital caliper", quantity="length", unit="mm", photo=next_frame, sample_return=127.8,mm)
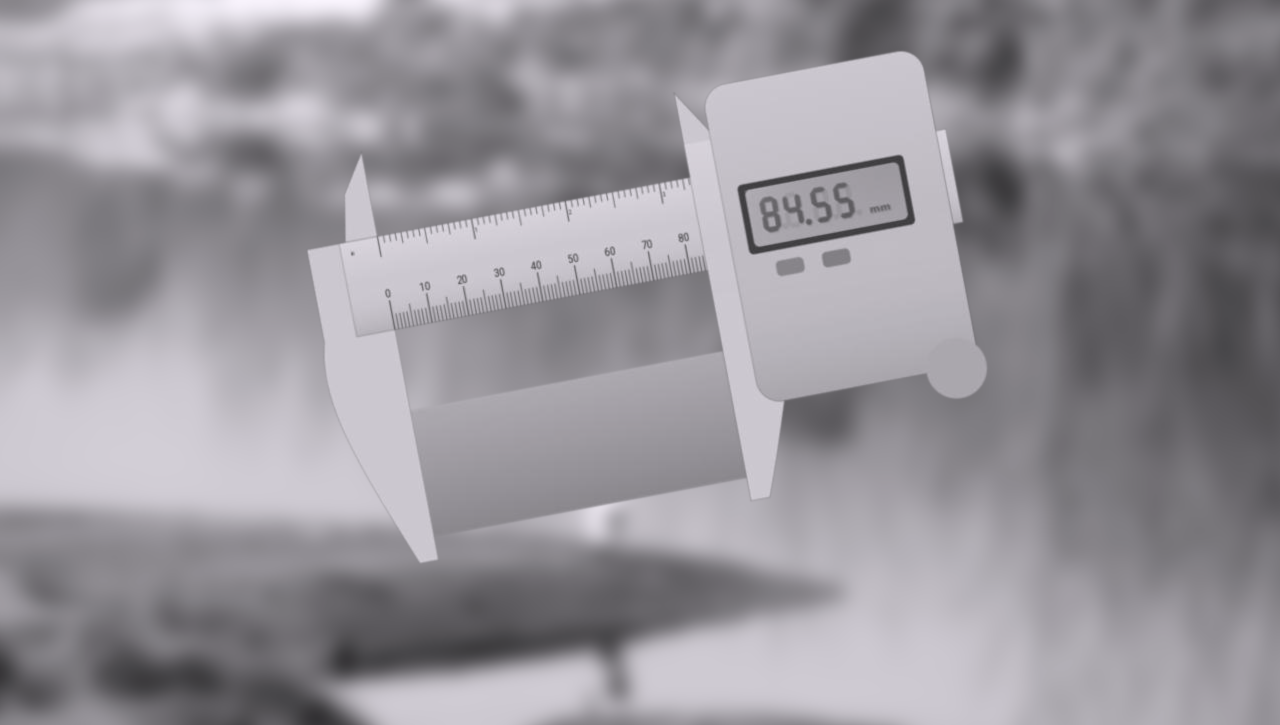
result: 84.55,mm
